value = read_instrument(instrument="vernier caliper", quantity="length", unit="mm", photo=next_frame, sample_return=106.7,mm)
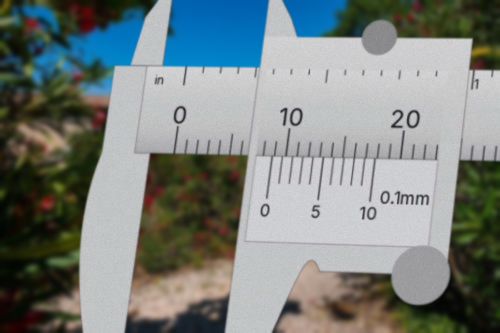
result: 8.8,mm
